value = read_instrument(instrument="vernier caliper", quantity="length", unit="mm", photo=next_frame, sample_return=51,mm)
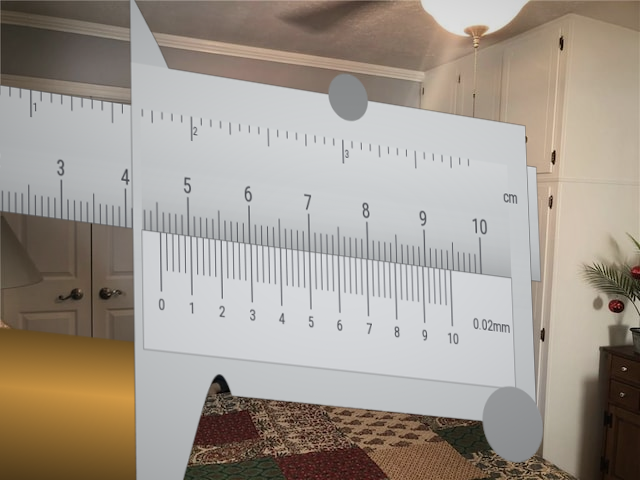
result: 45.5,mm
